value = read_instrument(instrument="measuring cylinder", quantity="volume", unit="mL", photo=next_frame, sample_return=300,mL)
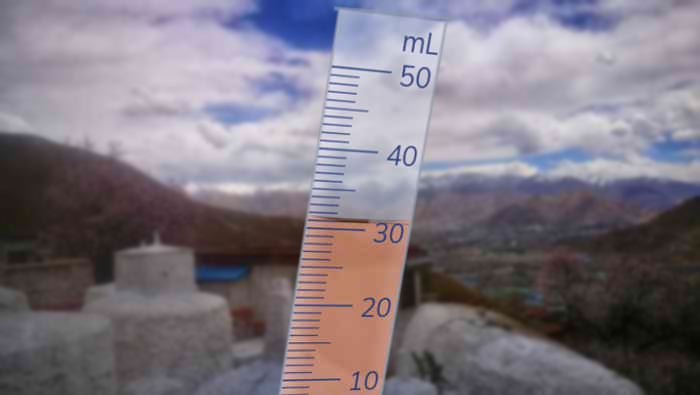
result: 31,mL
